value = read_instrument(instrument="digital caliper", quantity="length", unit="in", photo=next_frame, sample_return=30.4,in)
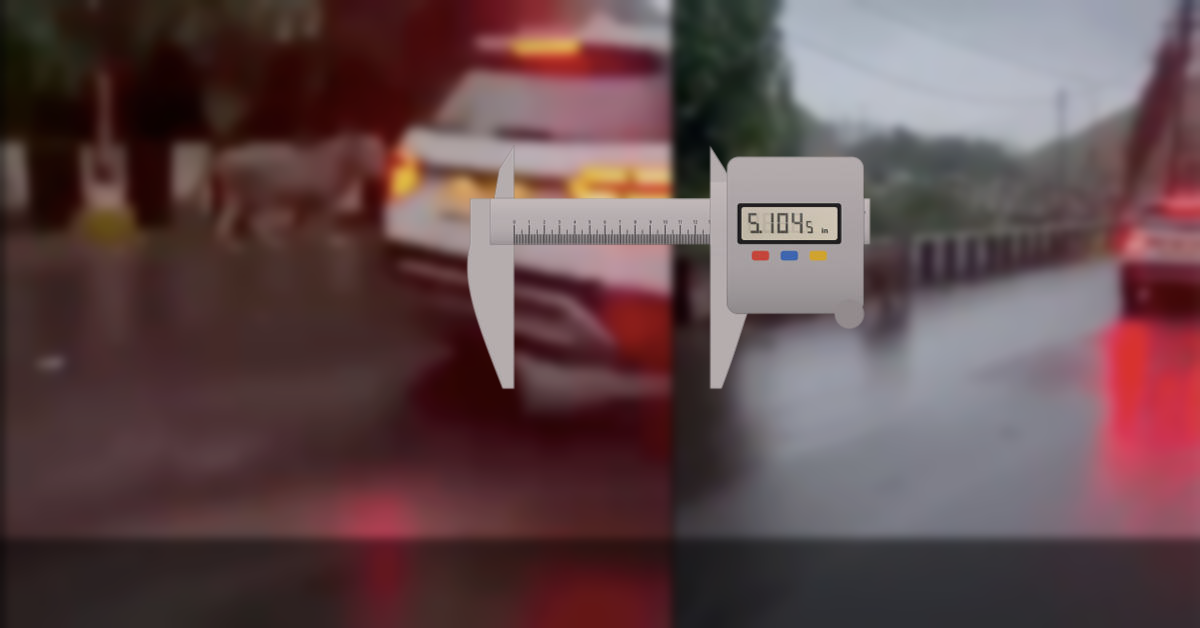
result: 5.1045,in
